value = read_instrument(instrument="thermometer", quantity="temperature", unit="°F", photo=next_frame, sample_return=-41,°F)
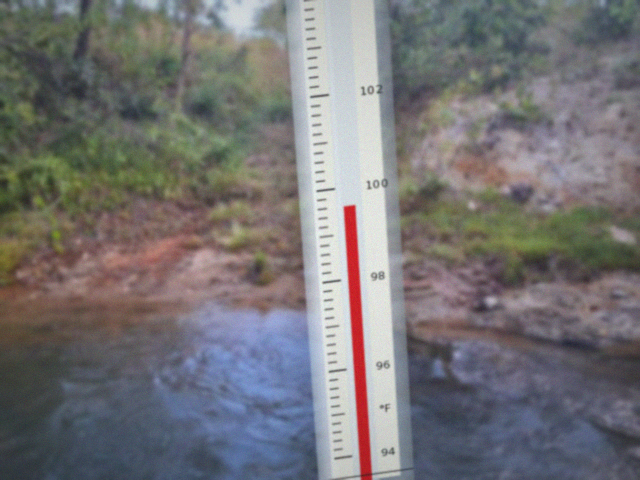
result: 99.6,°F
